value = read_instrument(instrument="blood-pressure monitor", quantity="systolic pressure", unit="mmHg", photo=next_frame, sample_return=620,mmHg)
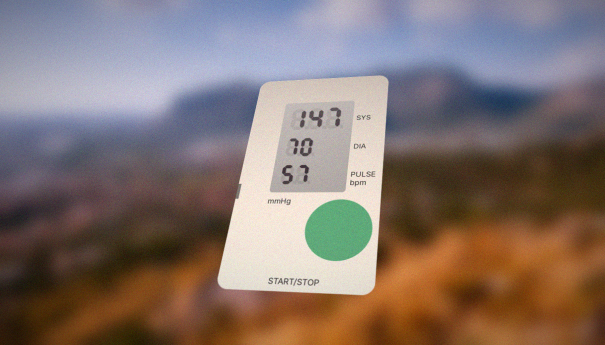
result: 147,mmHg
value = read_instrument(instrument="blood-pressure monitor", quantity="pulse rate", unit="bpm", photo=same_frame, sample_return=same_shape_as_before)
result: 57,bpm
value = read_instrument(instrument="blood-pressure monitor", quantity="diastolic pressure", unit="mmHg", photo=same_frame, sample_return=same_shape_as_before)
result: 70,mmHg
